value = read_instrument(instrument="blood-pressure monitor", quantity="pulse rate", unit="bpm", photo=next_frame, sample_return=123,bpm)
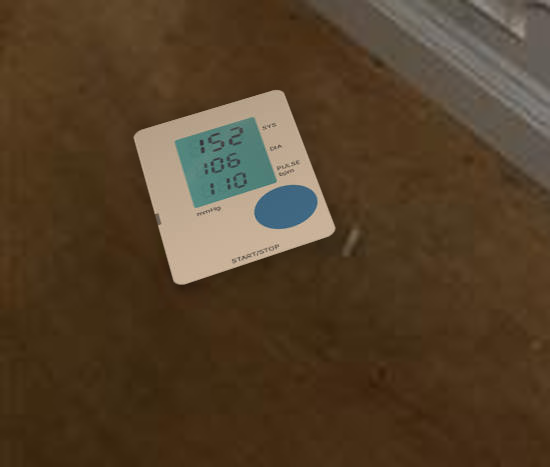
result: 110,bpm
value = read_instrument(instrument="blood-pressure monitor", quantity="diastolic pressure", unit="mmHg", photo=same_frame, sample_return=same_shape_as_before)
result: 106,mmHg
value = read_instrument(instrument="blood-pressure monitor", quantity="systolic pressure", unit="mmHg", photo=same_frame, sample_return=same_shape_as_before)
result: 152,mmHg
